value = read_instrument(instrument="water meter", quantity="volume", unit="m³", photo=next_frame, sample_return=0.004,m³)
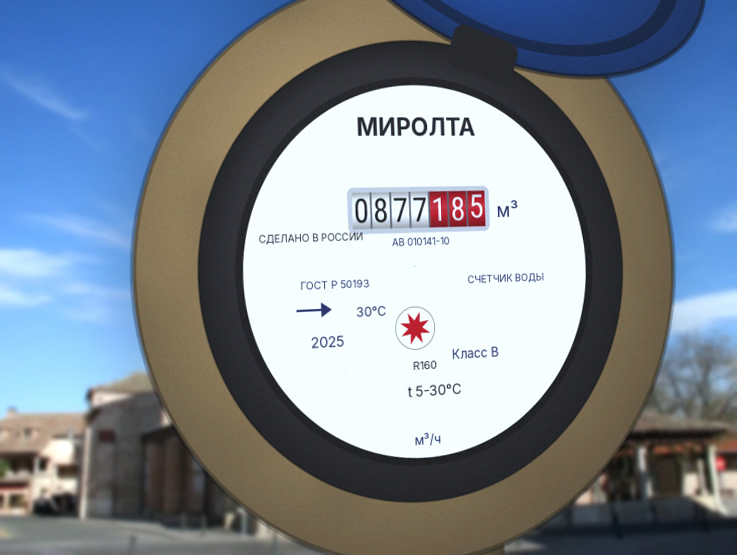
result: 877.185,m³
